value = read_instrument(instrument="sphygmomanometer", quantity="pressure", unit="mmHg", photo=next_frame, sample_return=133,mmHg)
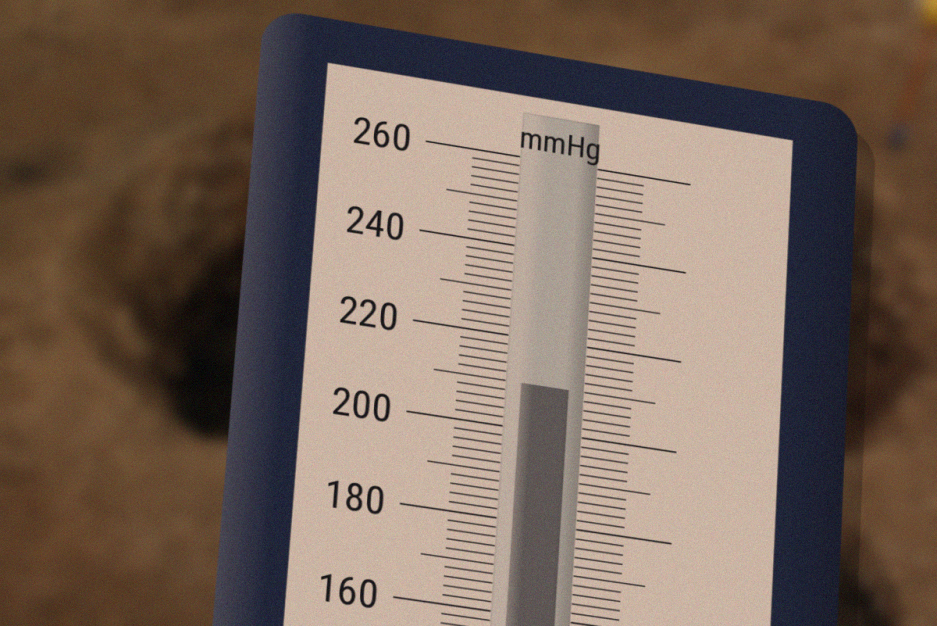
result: 210,mmHg
